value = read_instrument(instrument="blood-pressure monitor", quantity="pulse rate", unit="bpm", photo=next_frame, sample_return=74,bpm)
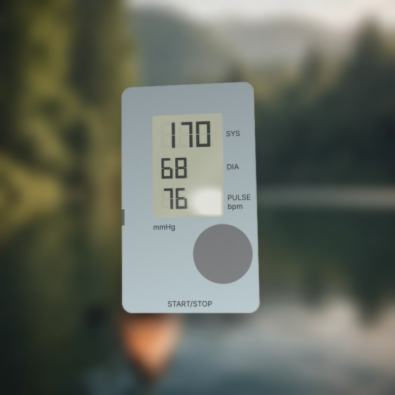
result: 76,bpm
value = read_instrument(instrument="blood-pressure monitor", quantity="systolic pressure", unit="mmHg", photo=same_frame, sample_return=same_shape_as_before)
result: 170,mmHg
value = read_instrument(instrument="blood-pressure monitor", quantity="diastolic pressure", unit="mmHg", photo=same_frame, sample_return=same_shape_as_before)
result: 68,mmHg
